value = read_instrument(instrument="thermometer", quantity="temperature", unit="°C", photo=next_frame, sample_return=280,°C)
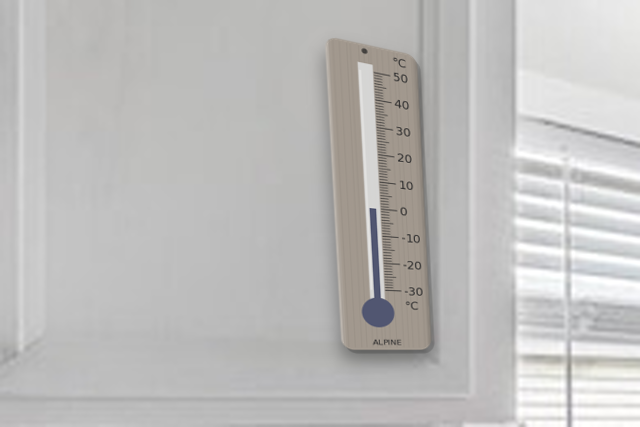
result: 0,°C
